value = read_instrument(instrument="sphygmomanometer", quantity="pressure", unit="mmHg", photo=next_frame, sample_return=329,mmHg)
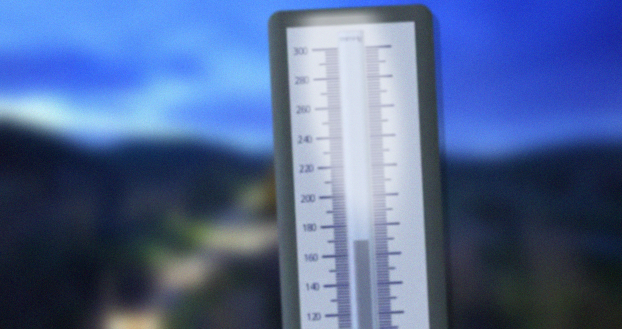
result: 170,mmHg
